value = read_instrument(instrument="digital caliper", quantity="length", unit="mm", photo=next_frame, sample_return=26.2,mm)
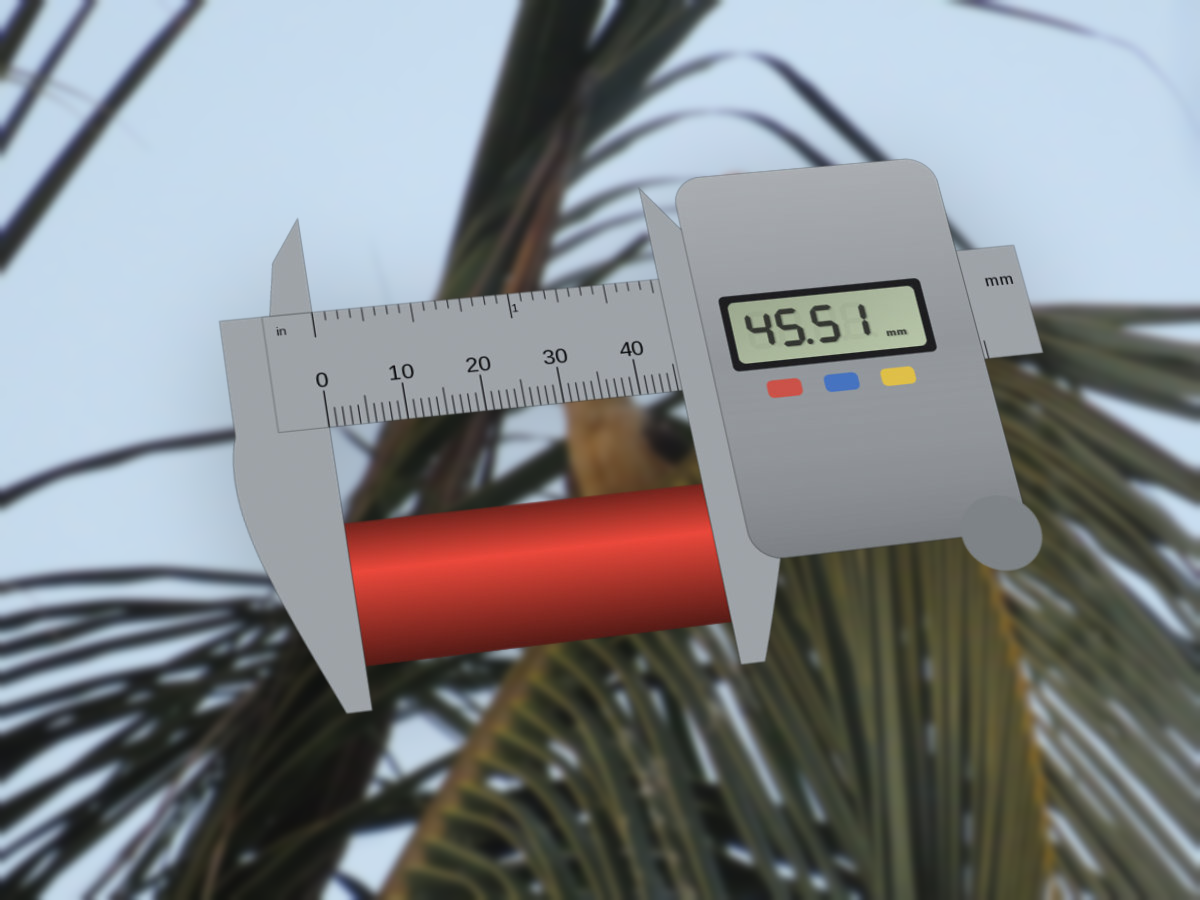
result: 45.51,mm
